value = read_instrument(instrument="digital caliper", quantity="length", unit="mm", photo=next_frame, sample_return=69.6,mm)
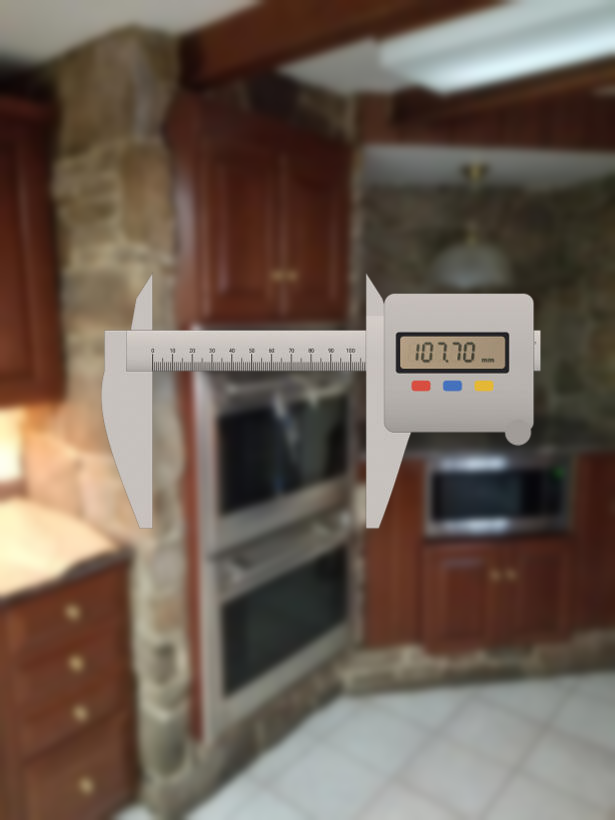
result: 107.70,mm
